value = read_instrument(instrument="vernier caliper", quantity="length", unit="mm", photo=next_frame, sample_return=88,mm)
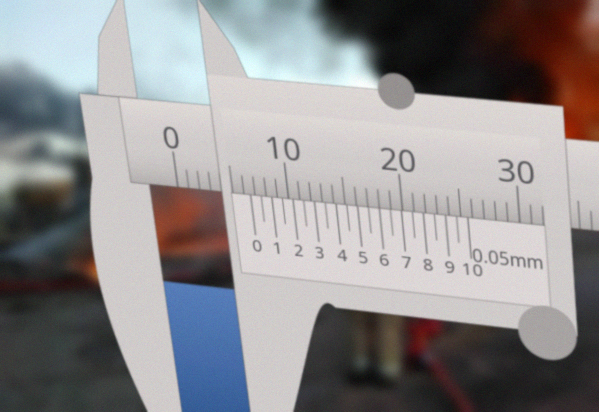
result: 6.6,mm
